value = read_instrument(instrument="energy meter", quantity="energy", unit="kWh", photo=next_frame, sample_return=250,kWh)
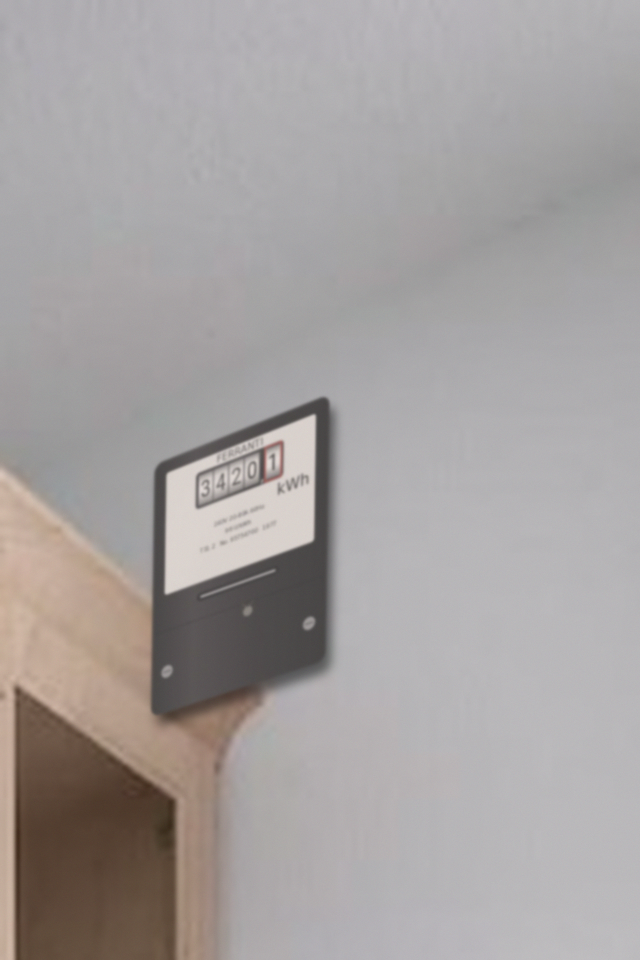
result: 3420.1,kWh
